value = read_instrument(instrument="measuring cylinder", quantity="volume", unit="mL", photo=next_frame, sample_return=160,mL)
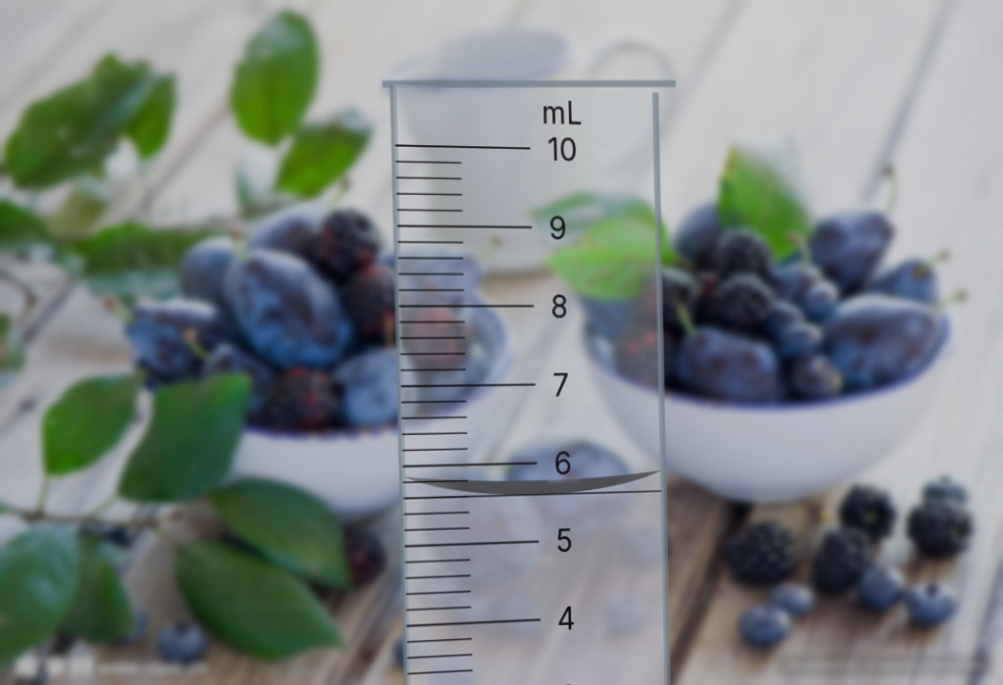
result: 5.6,mL
